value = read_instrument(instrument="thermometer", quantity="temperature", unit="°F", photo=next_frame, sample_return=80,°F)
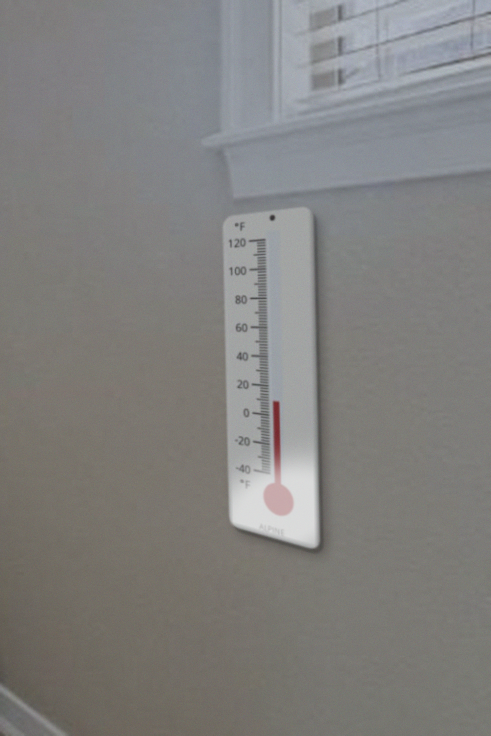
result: 10,°F
